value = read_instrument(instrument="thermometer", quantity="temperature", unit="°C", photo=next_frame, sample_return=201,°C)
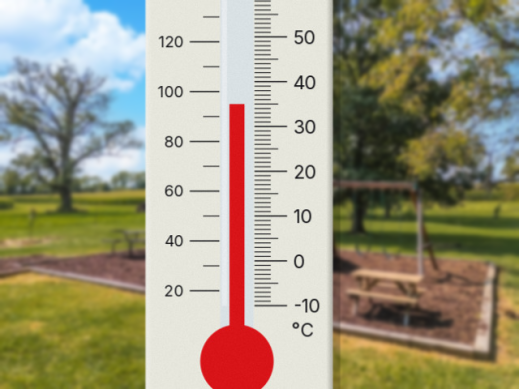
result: 35,°C
